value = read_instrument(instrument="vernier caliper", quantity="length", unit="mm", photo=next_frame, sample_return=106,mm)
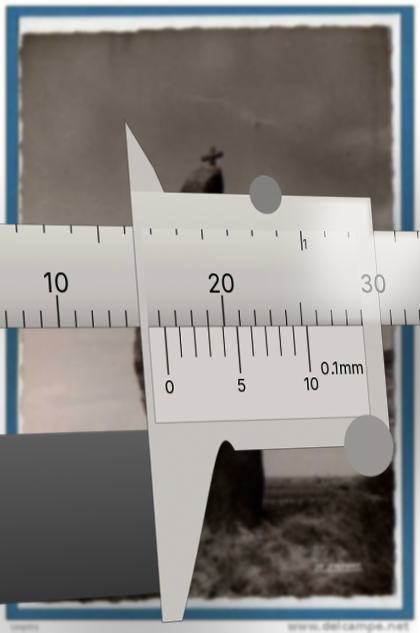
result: 16.3,mm
